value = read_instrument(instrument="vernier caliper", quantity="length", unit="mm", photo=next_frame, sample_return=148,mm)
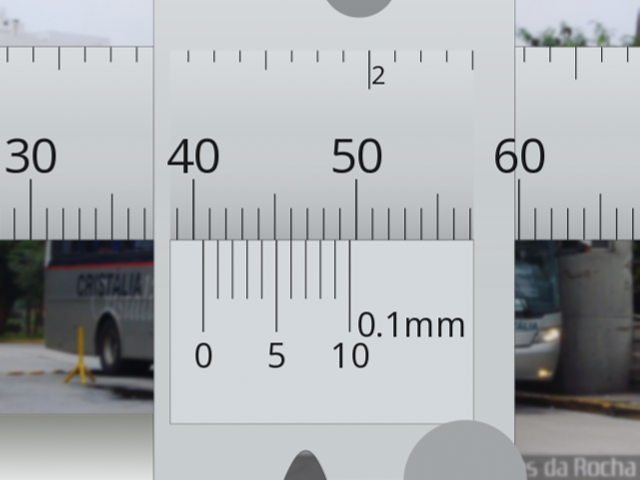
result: 40.6,mm
